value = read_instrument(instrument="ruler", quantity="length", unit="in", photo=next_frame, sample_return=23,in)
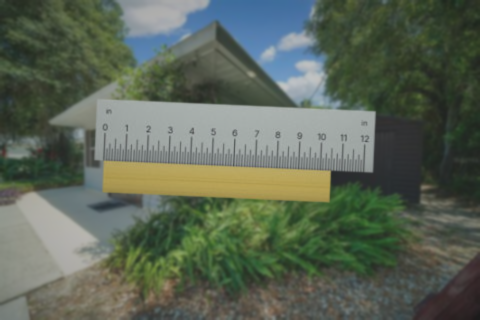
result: 10.5,in
